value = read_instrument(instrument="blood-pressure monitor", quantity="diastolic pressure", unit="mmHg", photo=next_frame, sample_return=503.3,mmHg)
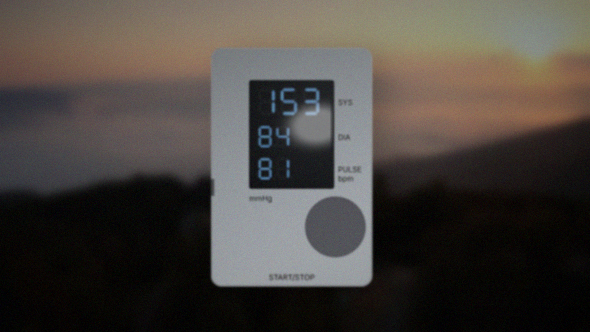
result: 84,mmHg
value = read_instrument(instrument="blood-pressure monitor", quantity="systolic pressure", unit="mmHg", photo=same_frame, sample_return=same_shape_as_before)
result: 153,mmHg
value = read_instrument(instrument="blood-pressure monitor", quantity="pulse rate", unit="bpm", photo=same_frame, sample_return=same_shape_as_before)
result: 81,bpm
